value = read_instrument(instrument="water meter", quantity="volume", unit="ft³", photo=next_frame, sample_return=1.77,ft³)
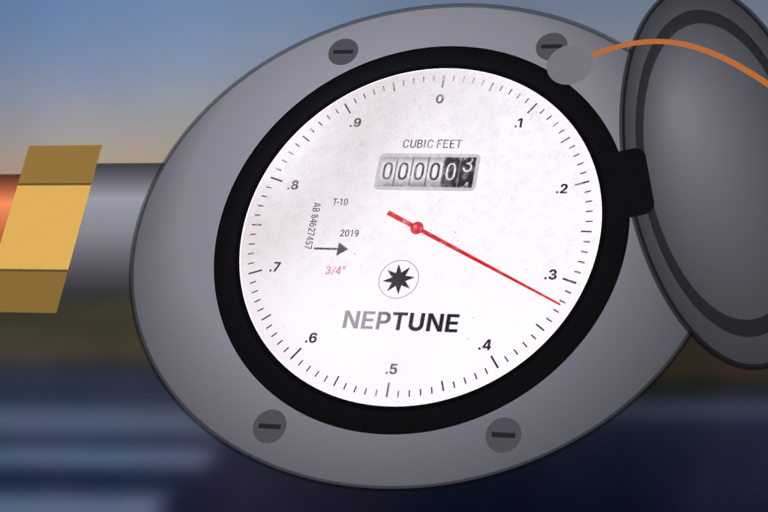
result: 3.32,ft³
